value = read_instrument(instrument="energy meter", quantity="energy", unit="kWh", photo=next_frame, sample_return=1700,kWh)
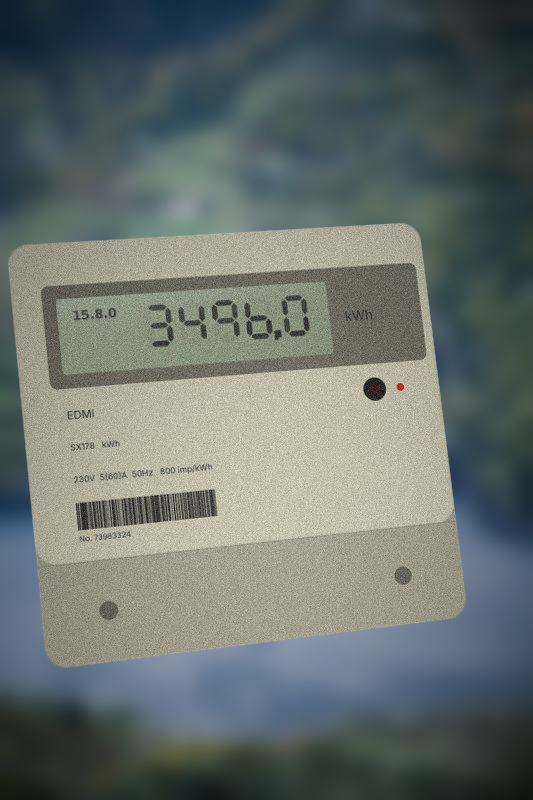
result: 3496.0,kWh
